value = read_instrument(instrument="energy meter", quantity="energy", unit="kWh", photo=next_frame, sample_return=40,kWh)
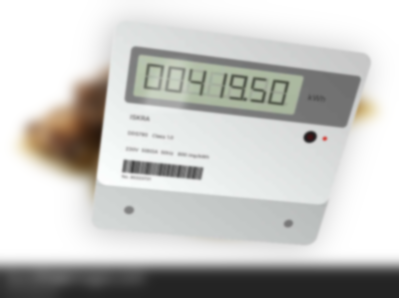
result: 419.50,kWh
